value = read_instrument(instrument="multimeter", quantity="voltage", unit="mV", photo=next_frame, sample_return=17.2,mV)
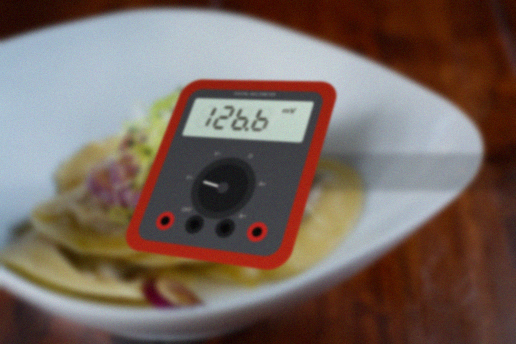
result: 126.6,mV
